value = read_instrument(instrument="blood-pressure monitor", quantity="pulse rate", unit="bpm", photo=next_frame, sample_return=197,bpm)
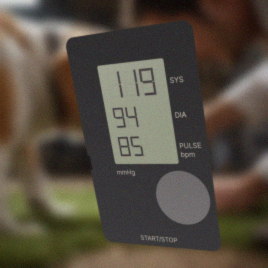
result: 85,bpm
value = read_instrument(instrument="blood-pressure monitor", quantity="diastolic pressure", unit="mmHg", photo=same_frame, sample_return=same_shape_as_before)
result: 94,mmHg
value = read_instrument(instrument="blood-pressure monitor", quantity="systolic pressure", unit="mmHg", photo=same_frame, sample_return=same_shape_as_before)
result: 119,mmHg
